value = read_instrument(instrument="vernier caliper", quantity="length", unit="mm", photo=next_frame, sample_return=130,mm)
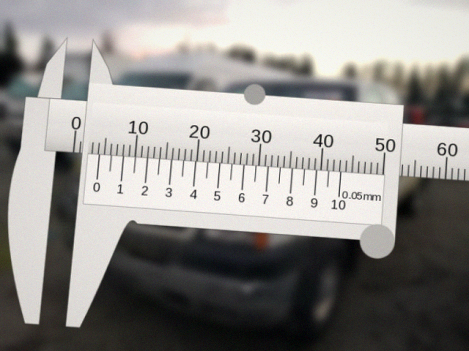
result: 4.2,mm
